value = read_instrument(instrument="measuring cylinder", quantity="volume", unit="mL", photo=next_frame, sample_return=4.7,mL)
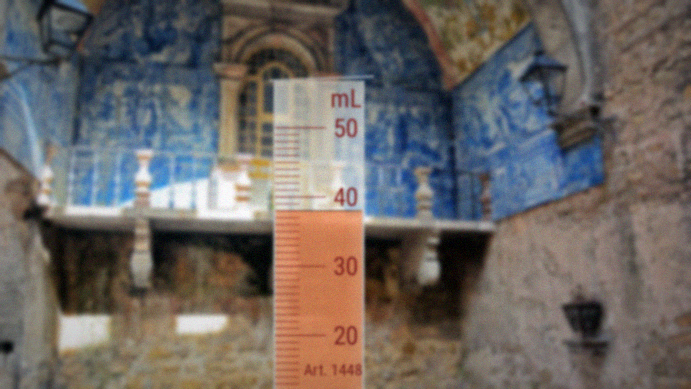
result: 38,mL
